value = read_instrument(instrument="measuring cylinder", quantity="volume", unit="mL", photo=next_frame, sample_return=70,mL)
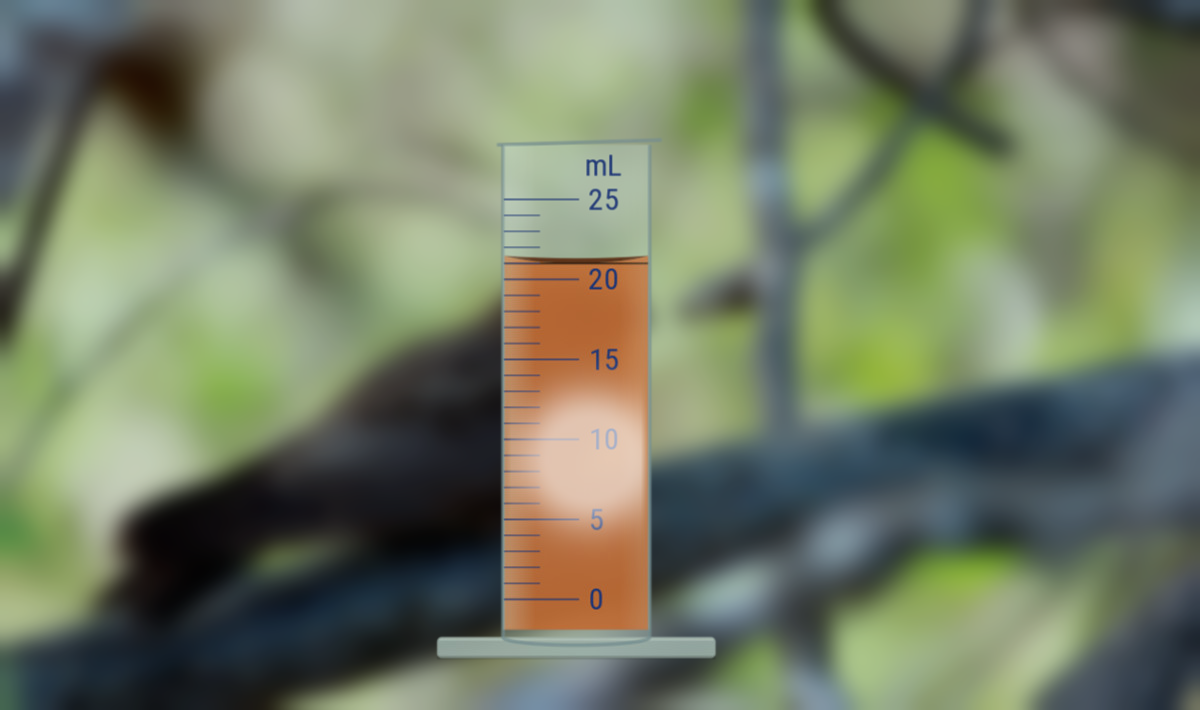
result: 21,mL
